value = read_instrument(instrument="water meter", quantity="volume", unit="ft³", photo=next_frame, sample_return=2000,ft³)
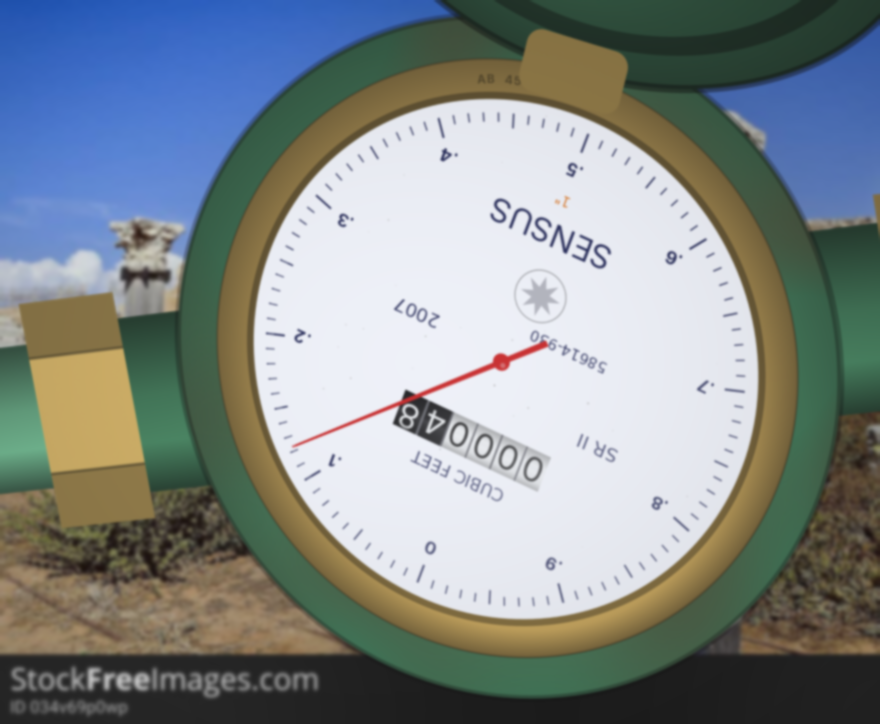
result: 48.12,ft³
